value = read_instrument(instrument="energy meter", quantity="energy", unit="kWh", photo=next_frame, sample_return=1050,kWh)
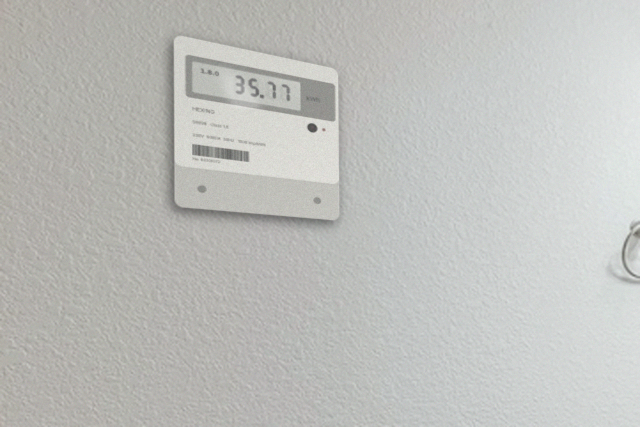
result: 35.77,kWh
